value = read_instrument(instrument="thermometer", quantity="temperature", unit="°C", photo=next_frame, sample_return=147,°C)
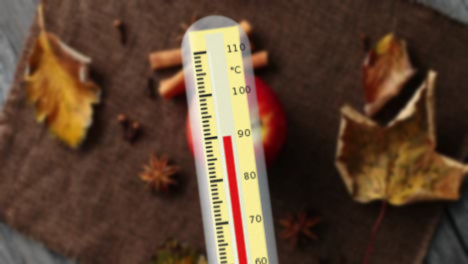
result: 90,°C
